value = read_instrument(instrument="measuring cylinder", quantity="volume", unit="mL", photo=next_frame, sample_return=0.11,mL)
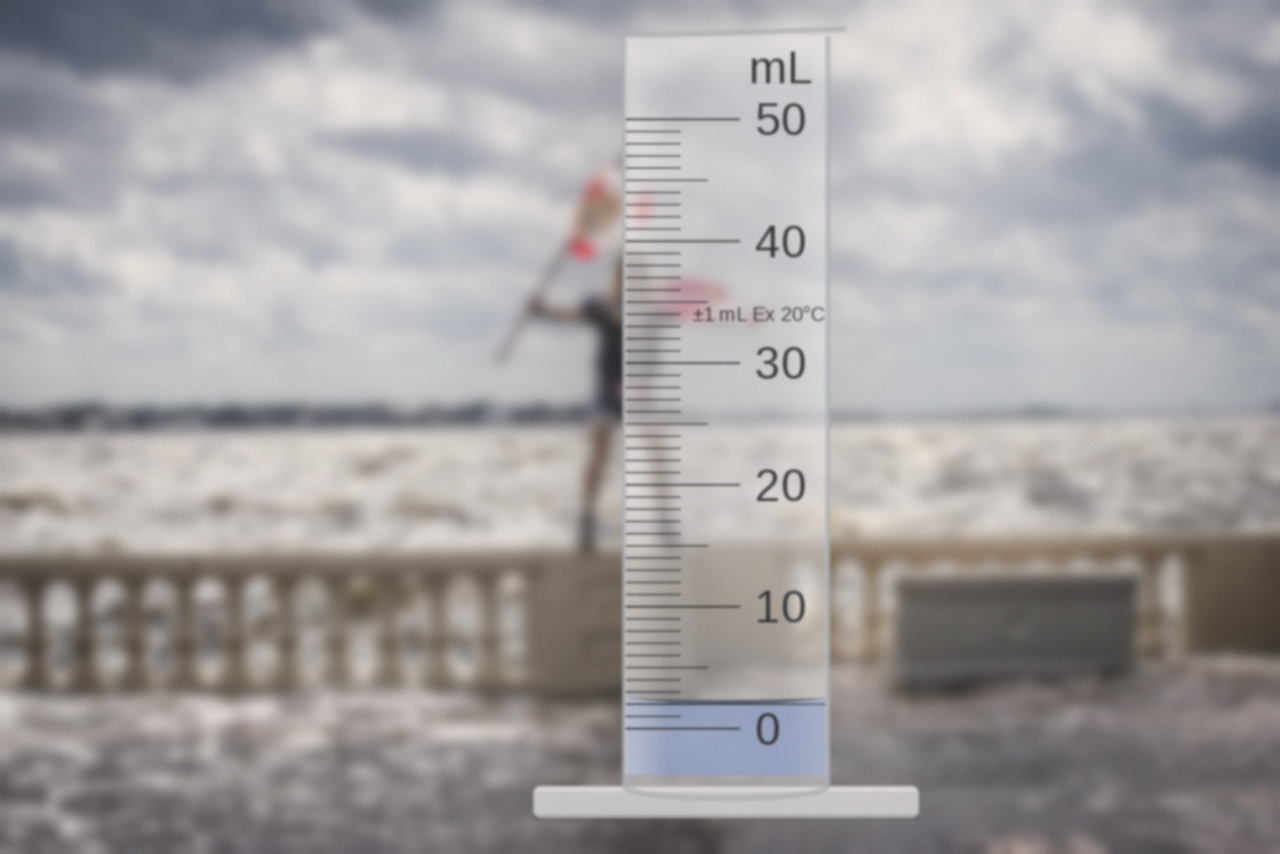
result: 2,mL
